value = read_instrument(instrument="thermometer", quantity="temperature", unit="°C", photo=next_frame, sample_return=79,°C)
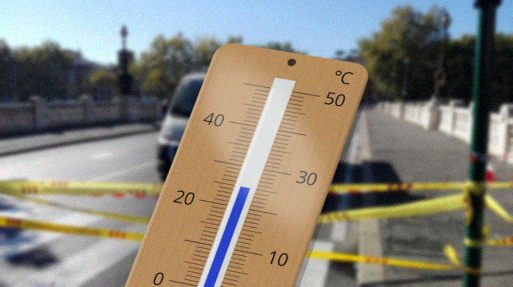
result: 25,°C
